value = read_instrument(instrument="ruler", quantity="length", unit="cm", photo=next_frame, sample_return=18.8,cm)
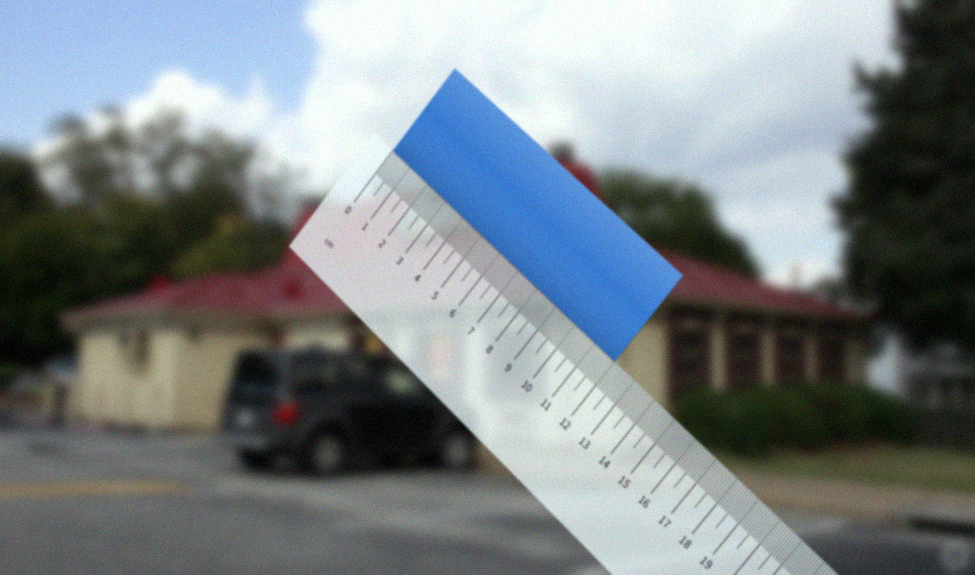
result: 12,cm
